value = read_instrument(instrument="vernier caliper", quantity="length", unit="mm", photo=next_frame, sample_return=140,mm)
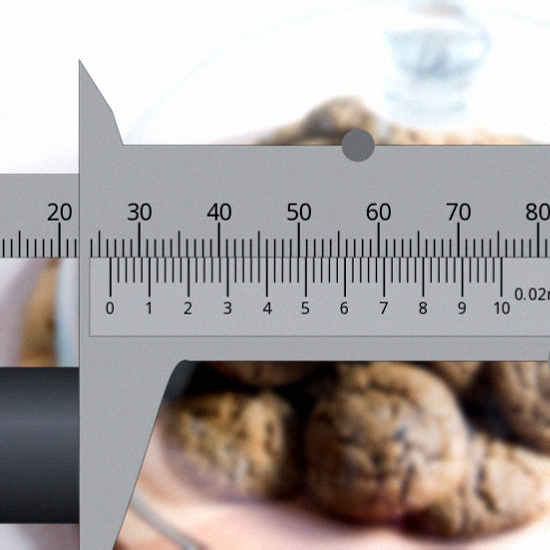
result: 26.4,mm
